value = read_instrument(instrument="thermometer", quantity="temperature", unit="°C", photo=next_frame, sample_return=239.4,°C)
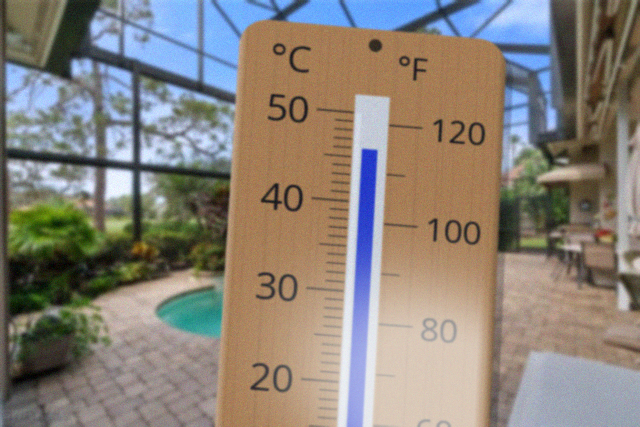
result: 46,°C
